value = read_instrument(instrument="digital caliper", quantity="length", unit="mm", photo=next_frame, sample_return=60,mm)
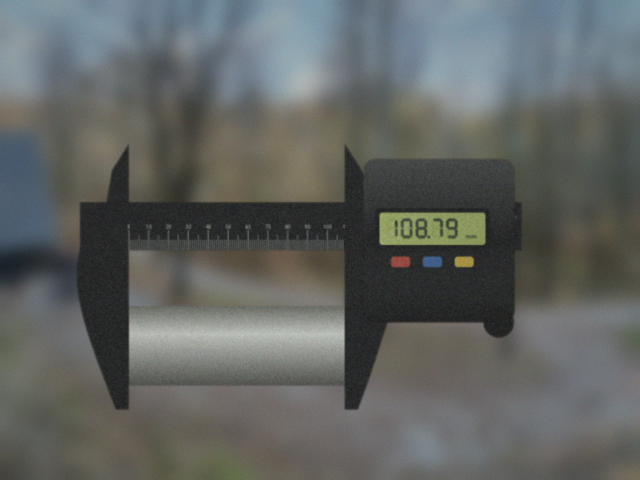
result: 108.79,mm
